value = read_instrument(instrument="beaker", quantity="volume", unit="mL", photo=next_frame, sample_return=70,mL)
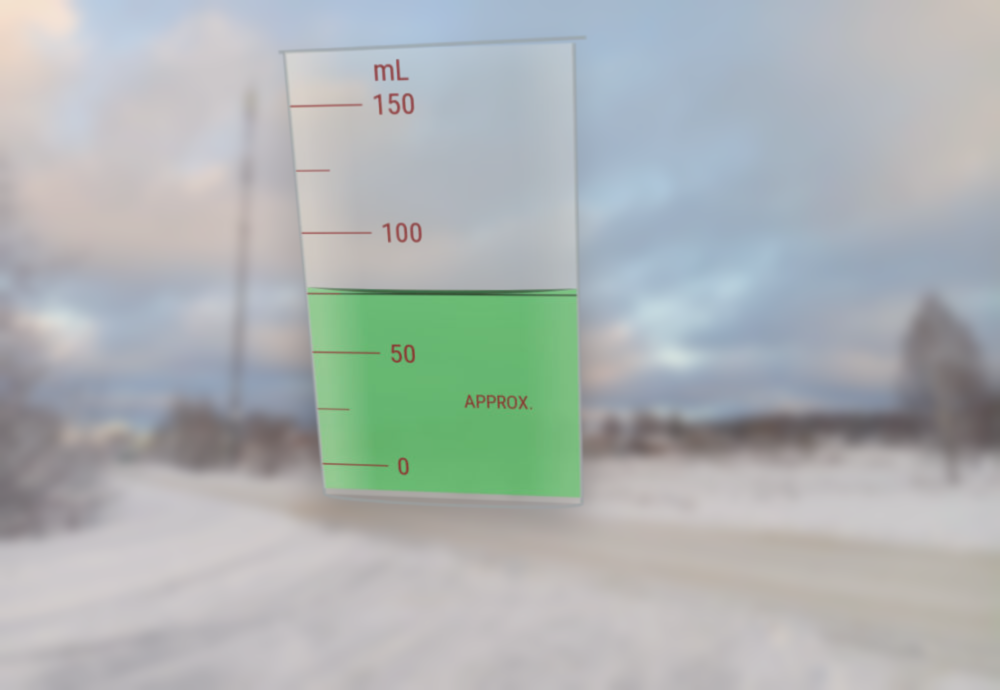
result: 75,mL
